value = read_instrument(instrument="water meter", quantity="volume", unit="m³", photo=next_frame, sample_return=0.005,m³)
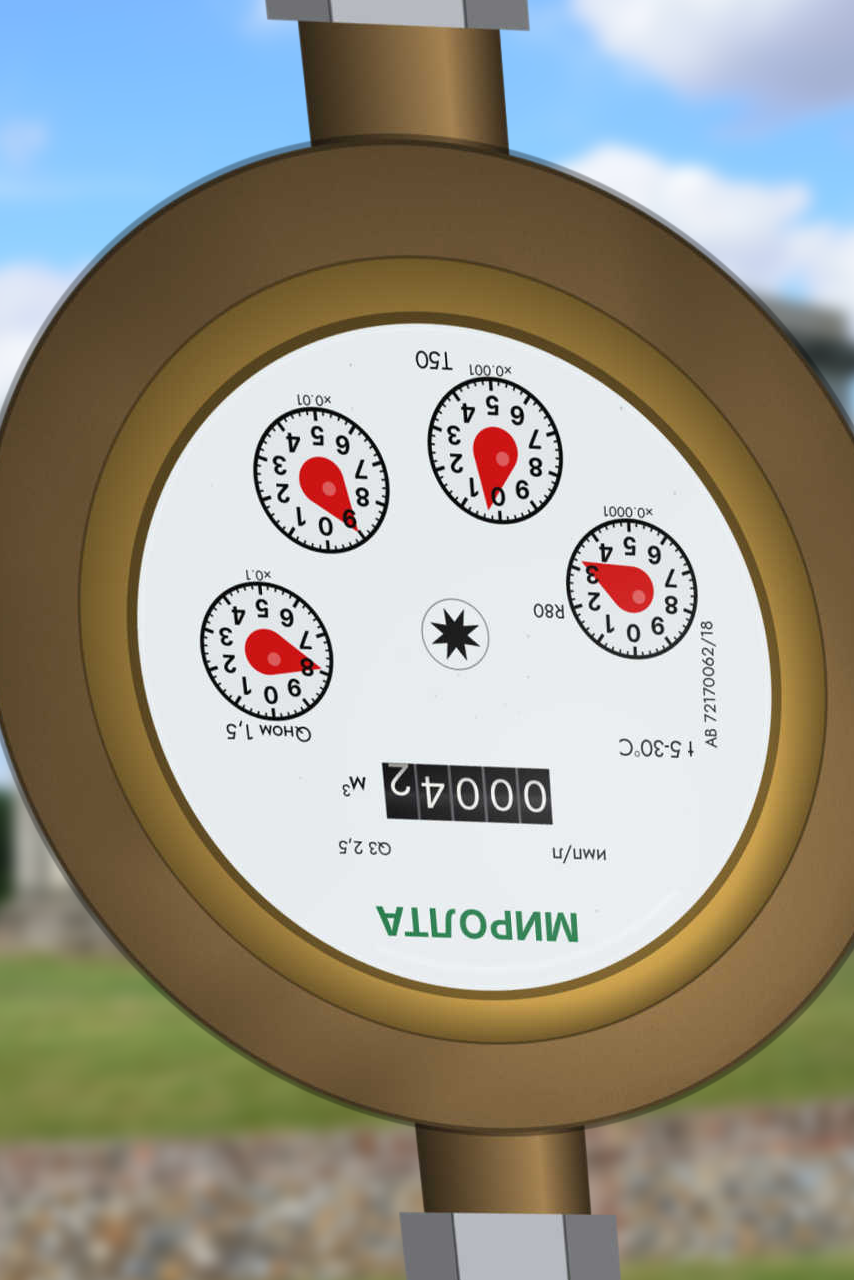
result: 41.7903,m³
